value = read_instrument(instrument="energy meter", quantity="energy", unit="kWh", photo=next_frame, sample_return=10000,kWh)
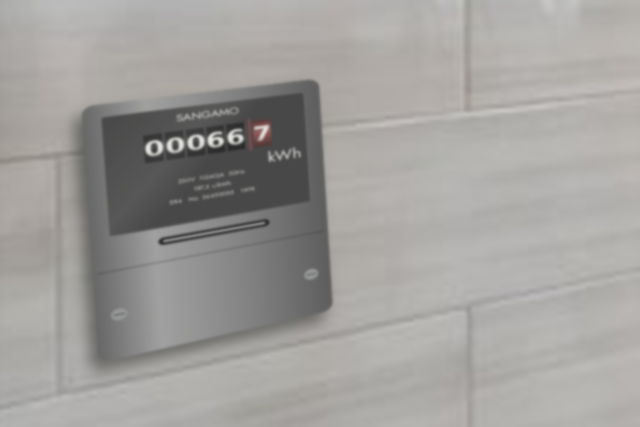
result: 66.7,kWh
